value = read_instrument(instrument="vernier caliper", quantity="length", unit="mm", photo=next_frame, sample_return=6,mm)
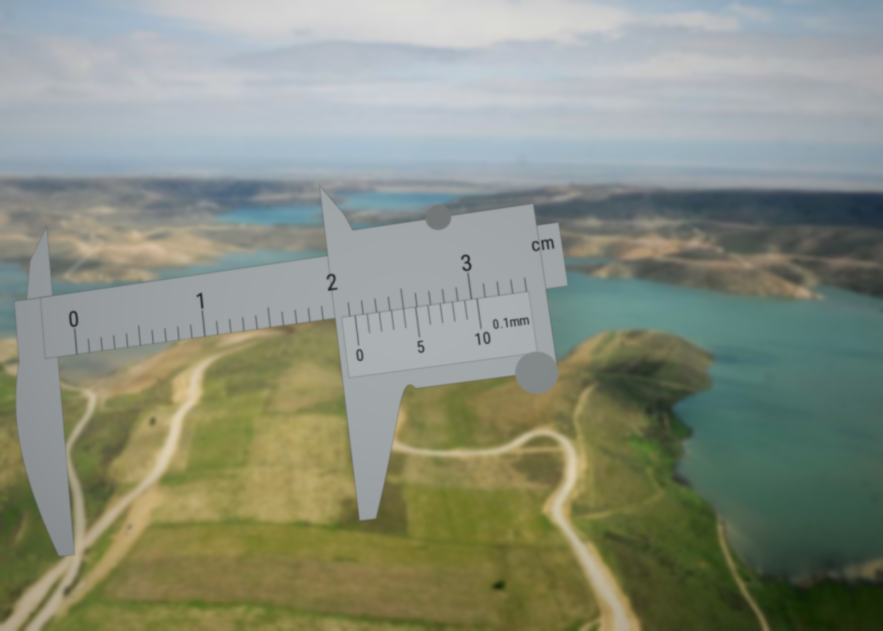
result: 21.4,mm
